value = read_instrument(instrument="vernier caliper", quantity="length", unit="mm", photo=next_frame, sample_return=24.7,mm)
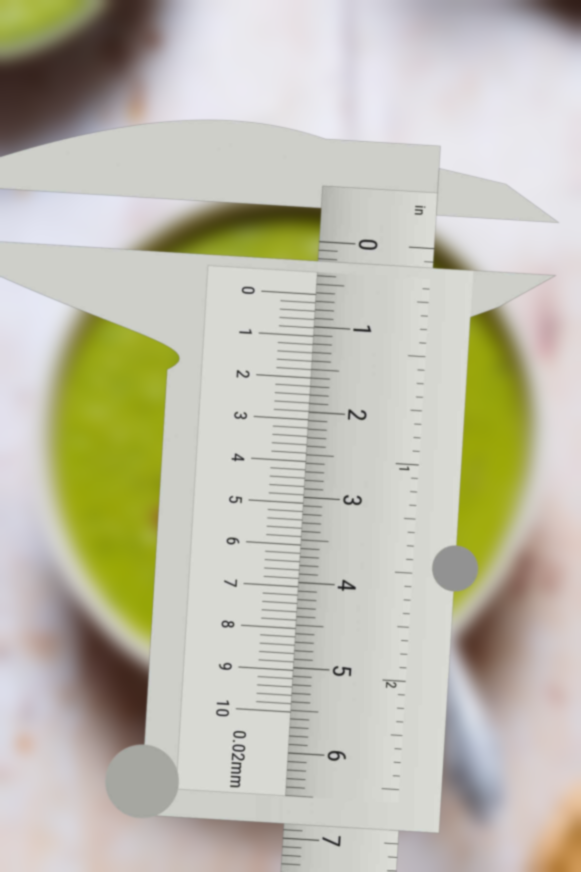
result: 6.2,mm
